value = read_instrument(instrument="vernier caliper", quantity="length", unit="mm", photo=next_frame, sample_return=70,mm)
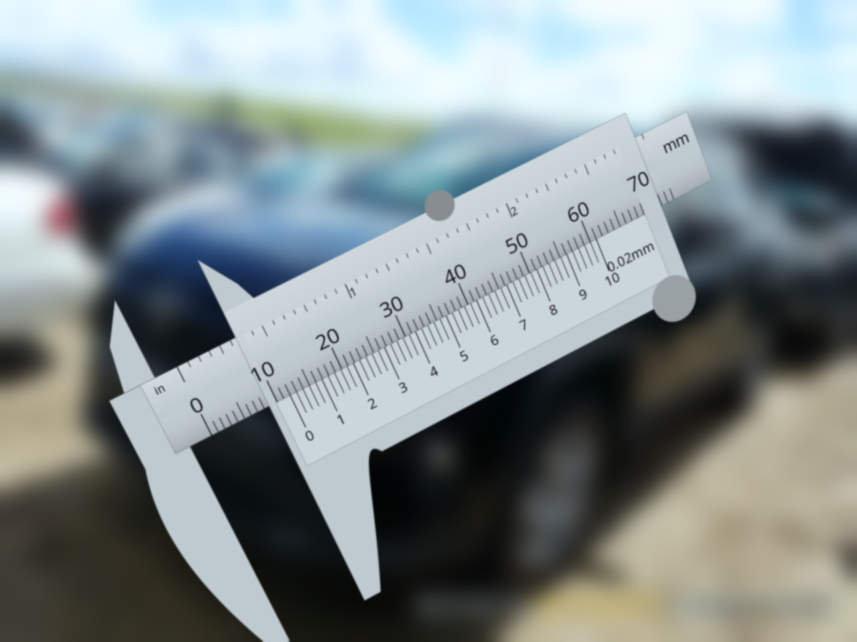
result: 12.0,mm
